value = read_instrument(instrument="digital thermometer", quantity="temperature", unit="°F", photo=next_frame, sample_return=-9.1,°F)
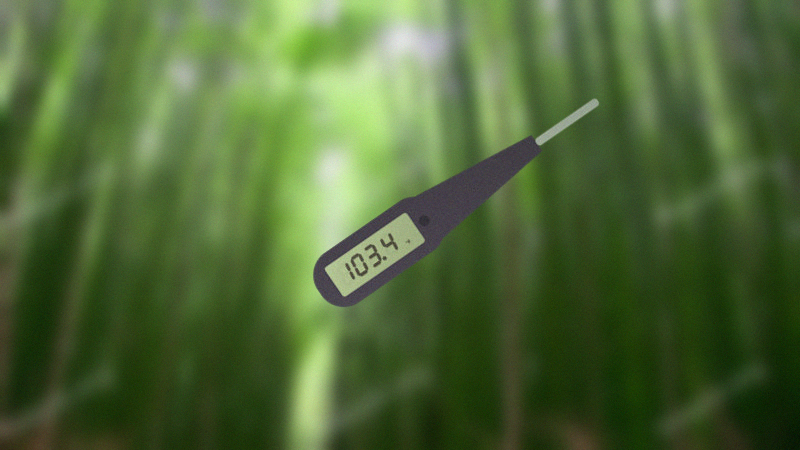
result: 103.4,°F
